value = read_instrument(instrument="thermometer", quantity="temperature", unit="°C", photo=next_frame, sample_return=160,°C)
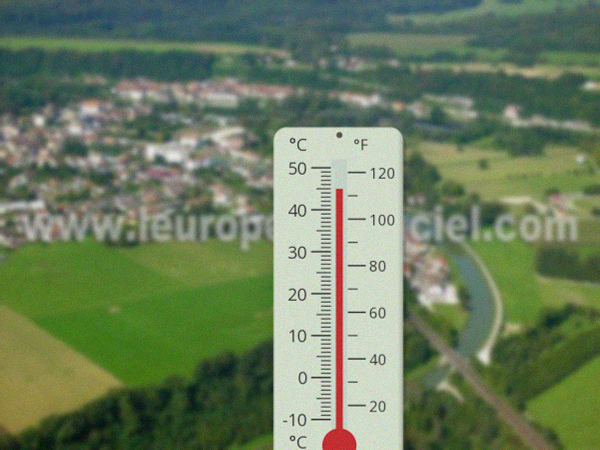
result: 45,°C
